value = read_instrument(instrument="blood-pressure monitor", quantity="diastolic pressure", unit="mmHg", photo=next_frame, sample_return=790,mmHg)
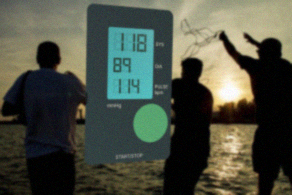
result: 89,mmHg
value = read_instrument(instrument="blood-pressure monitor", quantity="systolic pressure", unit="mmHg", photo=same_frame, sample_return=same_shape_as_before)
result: 118,mmHg
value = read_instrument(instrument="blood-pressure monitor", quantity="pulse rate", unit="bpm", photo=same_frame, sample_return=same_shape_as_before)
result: 114,bpm
